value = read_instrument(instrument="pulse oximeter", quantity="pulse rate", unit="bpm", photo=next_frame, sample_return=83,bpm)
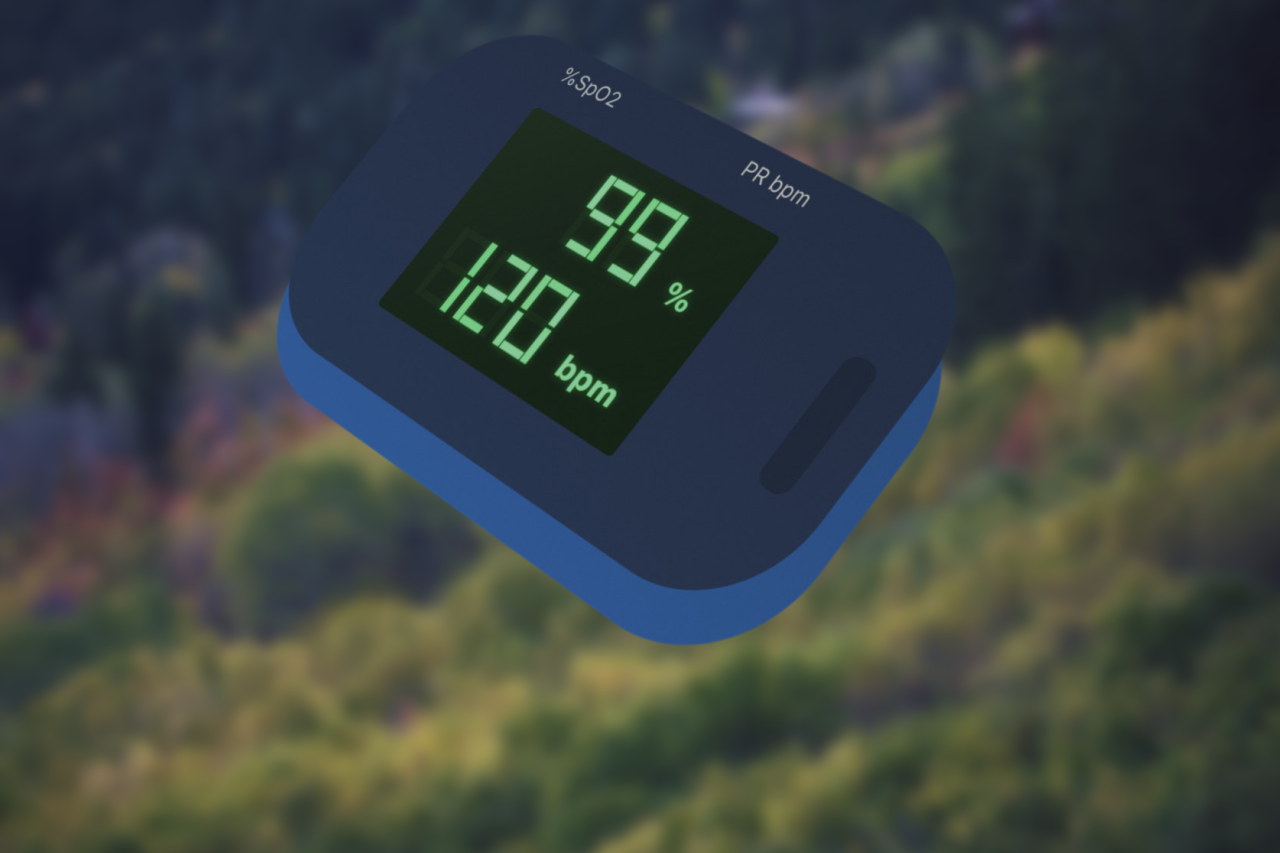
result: 120,bpm
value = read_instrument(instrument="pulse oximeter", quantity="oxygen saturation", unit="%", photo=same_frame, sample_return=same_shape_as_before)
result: 99,%
